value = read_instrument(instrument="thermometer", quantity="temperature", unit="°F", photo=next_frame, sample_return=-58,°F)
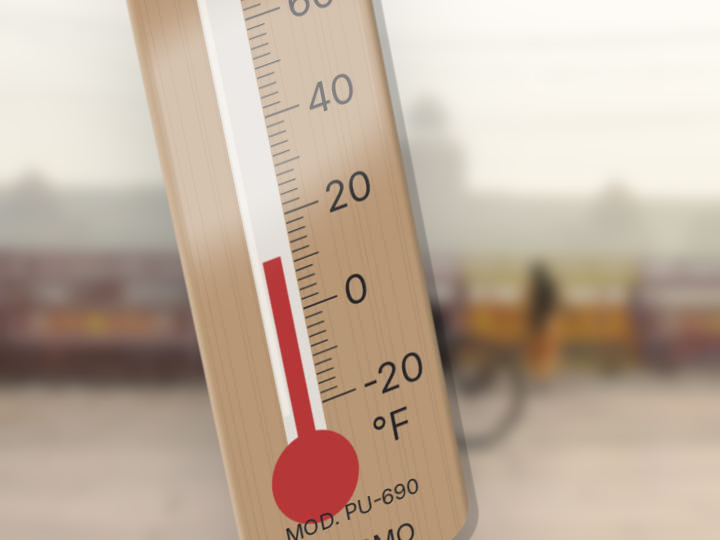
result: 12,°F
